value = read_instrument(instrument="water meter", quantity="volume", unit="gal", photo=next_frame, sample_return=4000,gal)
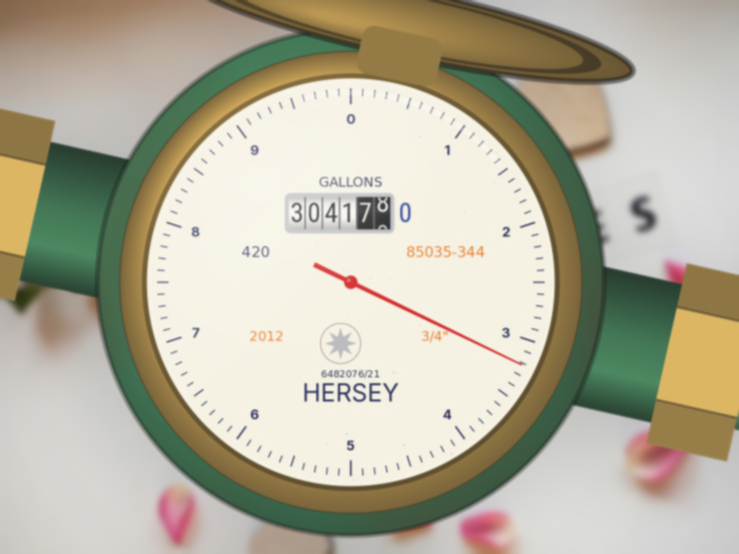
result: 3041783.2,gal
